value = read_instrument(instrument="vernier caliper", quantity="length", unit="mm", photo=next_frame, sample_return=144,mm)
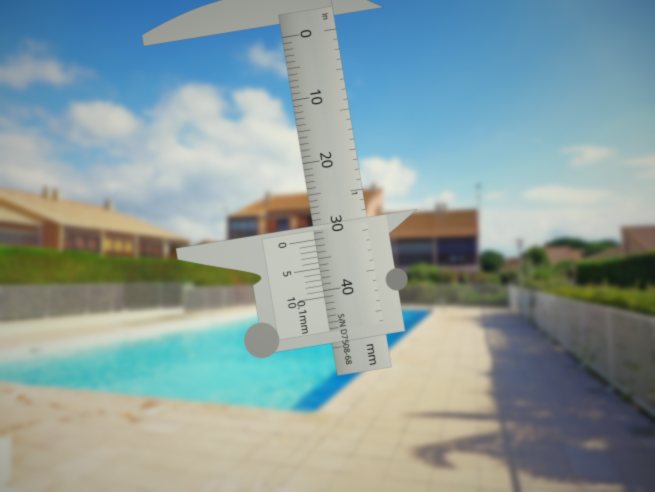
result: 32.0,mm
